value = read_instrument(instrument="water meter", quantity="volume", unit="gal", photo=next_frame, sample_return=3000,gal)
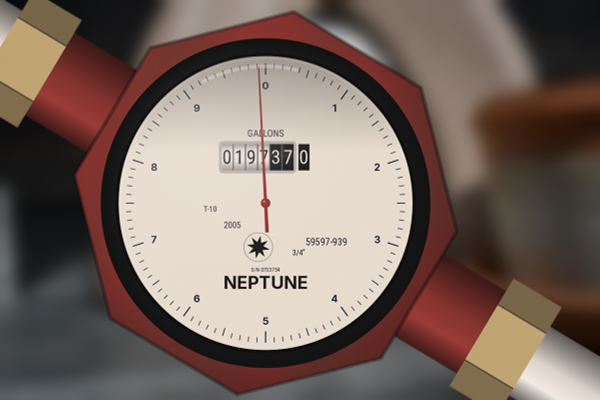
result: 197369.9,gal
